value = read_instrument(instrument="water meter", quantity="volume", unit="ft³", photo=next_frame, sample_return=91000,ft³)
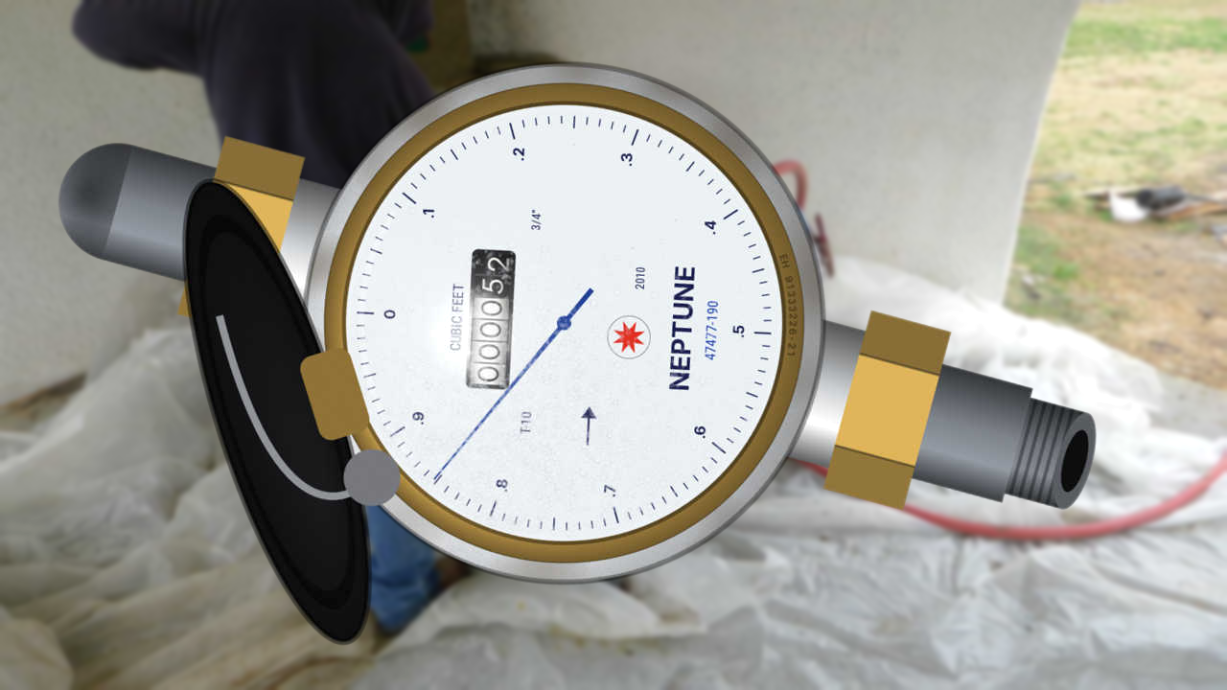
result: 51.85,ft³
